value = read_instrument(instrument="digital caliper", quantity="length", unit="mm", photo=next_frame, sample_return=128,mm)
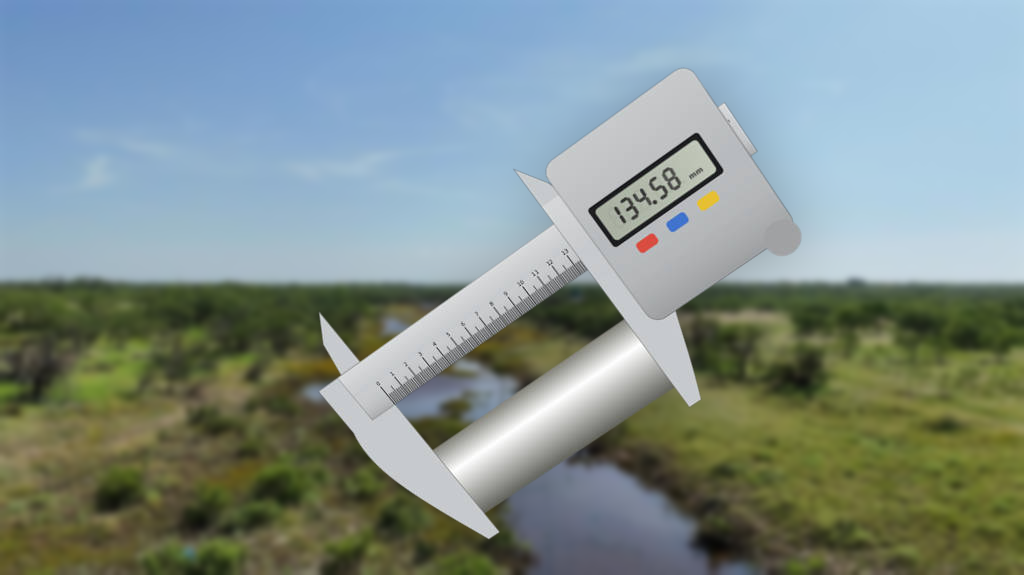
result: 134.58,mm
